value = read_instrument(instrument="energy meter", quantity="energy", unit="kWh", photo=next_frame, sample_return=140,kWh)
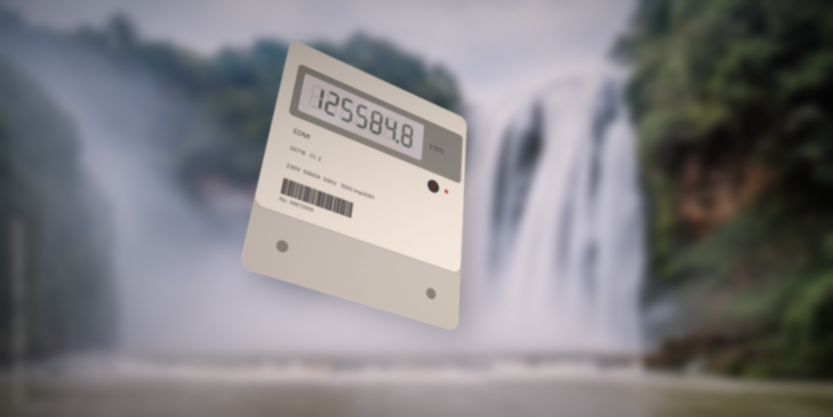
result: 125584.8,kWh
